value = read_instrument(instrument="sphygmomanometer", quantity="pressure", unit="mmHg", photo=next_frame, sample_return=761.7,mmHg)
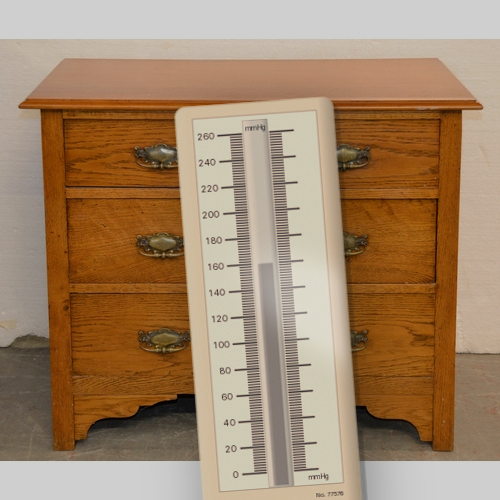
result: 160,mmHg
